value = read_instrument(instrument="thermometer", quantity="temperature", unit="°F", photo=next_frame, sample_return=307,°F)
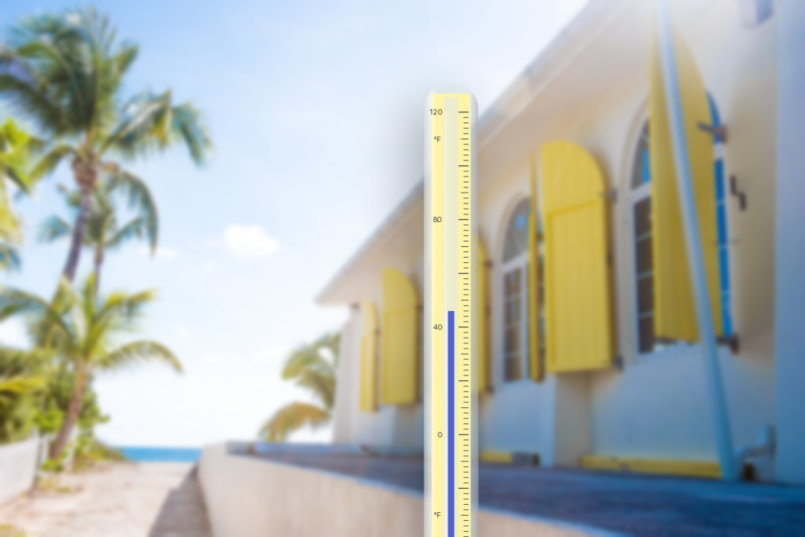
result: 46,°F
